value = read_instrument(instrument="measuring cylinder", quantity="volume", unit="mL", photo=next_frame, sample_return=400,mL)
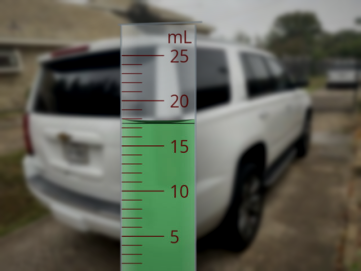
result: 17.5,mL
